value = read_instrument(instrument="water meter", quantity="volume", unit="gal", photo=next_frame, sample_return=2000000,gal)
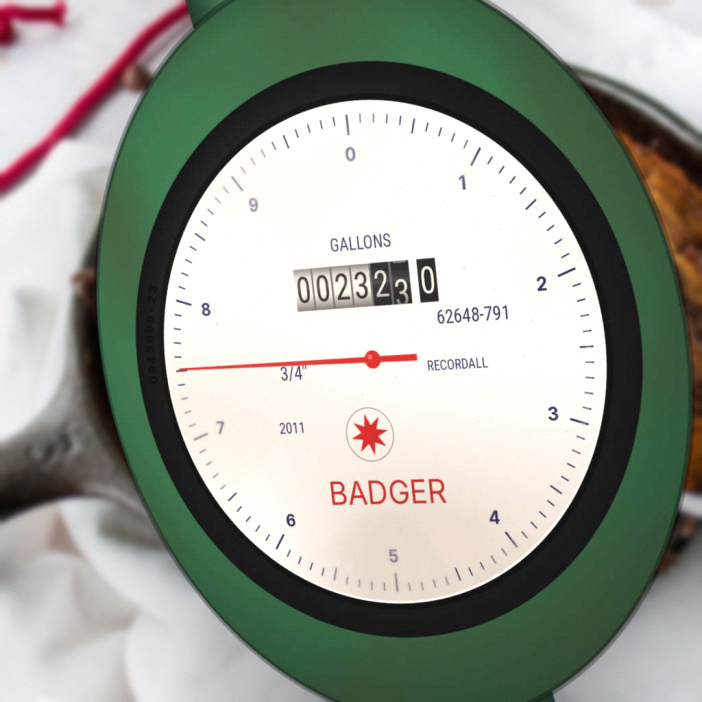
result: 23227.5,gal
